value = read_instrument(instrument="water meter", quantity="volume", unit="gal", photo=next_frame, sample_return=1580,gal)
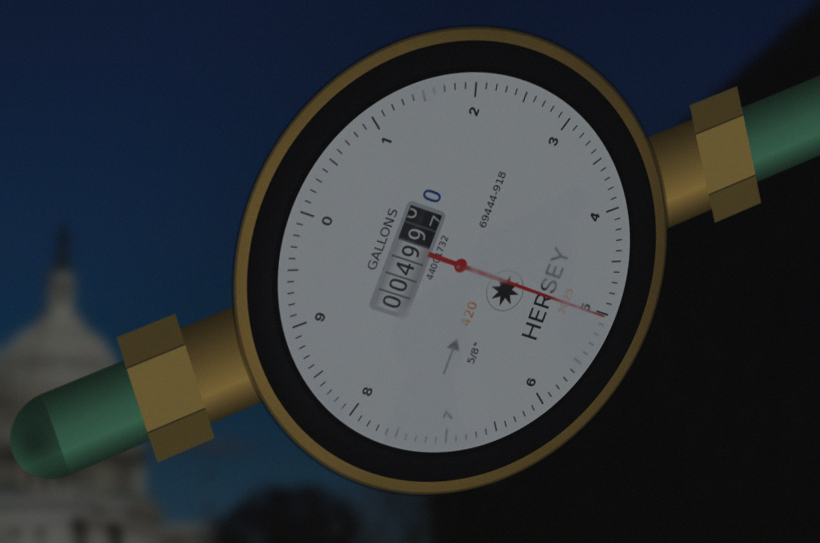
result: 49965.0,gal
